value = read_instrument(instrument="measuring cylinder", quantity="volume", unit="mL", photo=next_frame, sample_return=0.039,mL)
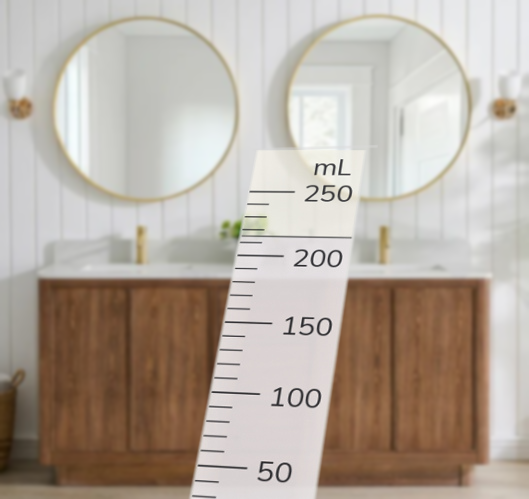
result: 215,mL
